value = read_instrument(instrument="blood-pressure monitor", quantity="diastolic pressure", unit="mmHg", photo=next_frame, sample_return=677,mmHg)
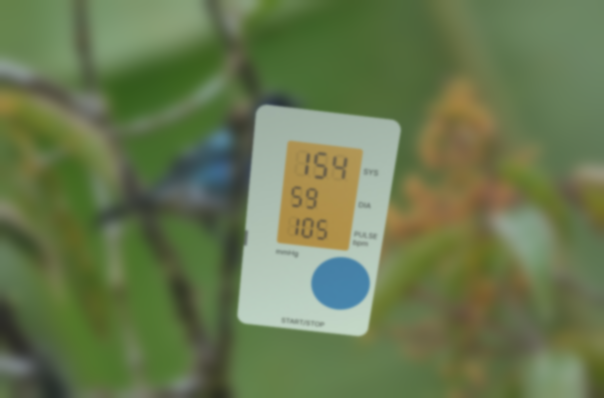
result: 59,mmHg
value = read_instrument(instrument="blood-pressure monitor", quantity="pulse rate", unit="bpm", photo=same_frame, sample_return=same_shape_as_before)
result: 105,bpm
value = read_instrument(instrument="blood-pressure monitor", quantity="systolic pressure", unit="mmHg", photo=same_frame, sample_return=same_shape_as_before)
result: 154,mmHg
